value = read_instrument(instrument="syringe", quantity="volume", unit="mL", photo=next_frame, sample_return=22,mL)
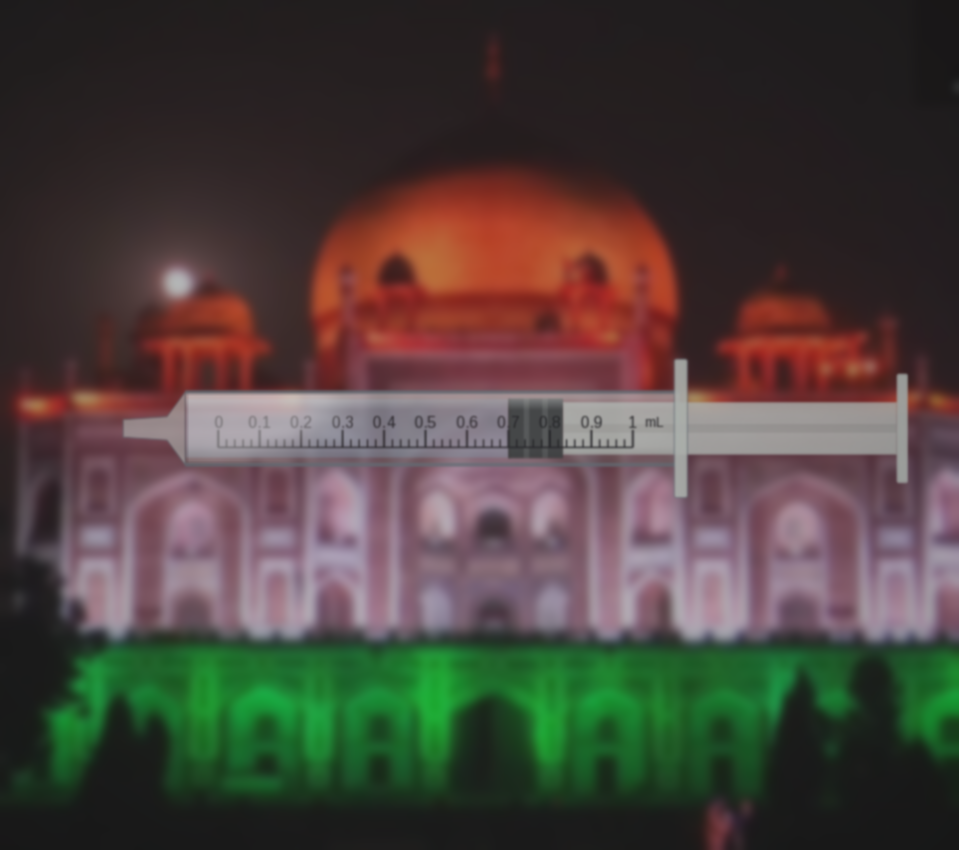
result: 0.7,mL
